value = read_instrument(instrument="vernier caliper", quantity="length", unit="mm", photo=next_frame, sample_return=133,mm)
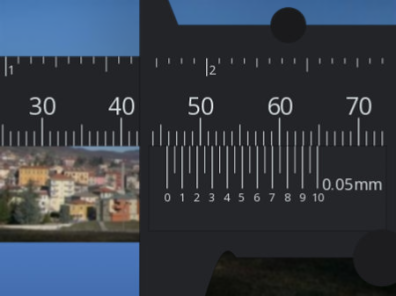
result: 45.8,mm
